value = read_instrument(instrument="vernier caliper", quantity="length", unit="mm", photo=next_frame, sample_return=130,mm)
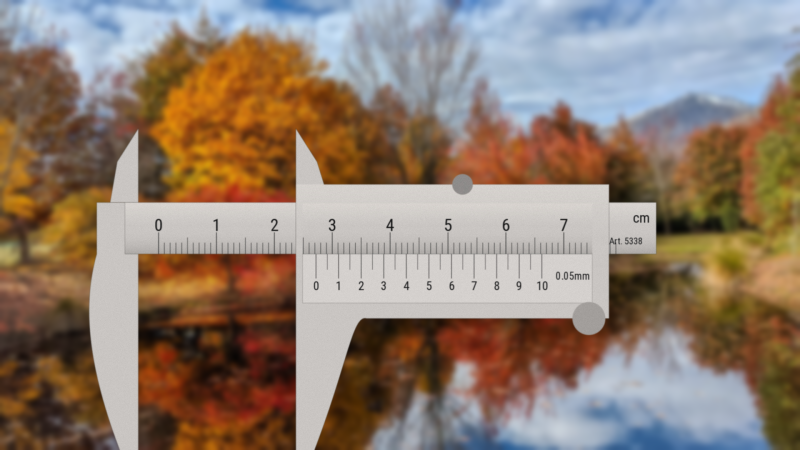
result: 27.2,mm
